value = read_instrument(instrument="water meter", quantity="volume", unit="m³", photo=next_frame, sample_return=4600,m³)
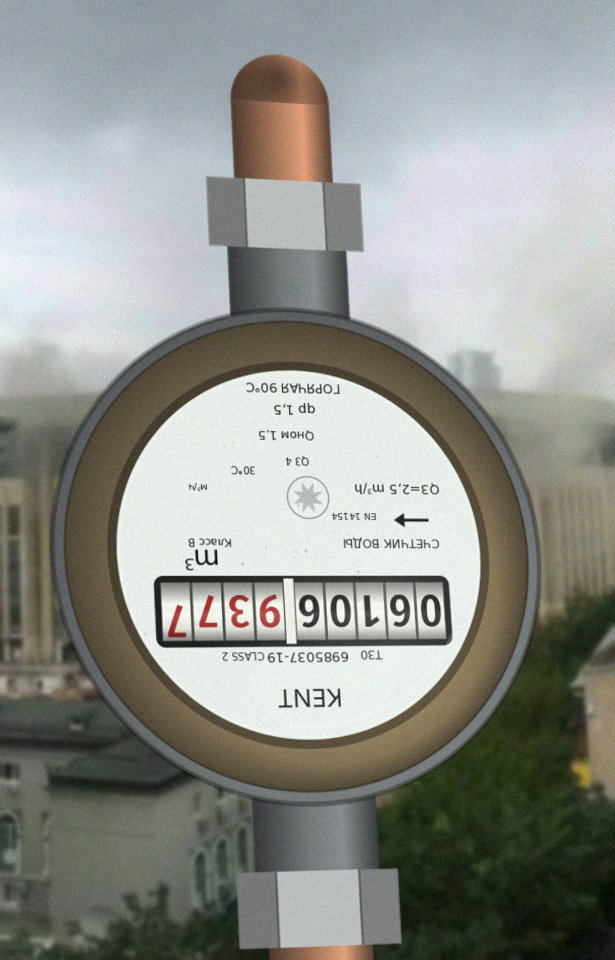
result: 6106.9377,m³
